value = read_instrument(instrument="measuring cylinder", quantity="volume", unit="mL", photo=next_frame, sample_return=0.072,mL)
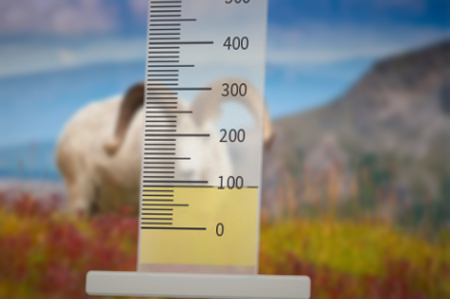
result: 90,mL
